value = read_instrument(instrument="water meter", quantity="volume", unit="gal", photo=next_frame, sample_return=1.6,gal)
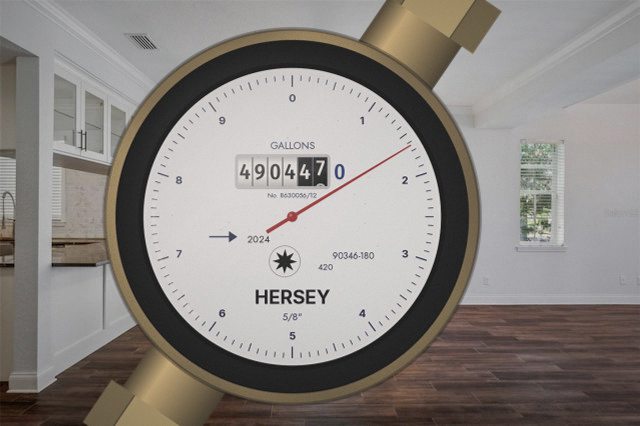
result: 4904471.6,gal
